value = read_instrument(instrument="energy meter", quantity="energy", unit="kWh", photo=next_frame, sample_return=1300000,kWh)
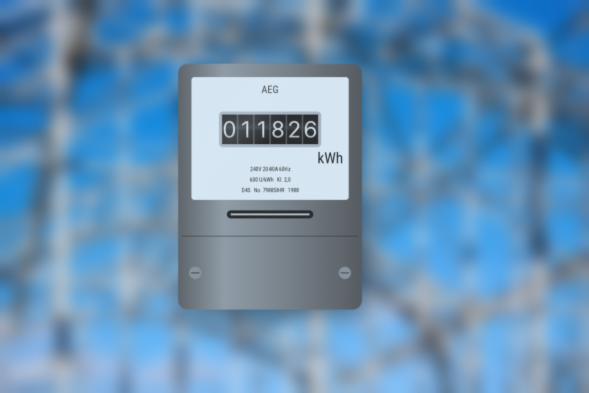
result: 11826,kWh
